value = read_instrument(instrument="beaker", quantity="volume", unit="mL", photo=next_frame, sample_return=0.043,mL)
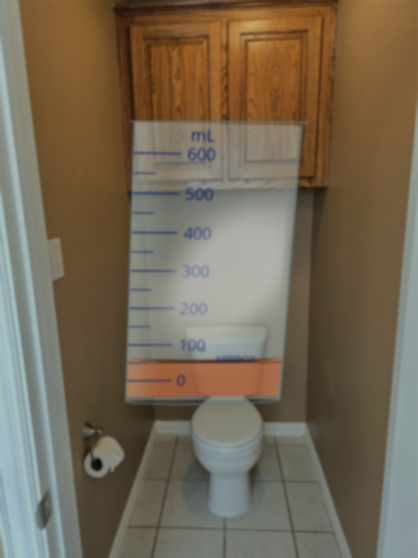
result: 50,mL
